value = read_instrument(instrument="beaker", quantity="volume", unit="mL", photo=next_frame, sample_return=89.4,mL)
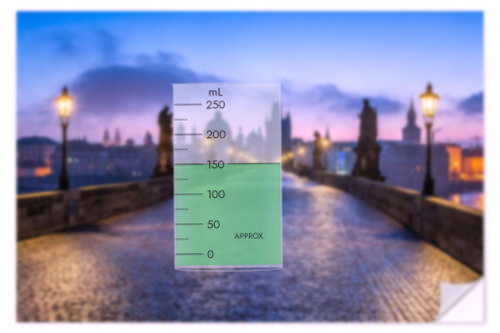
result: 150,mL
